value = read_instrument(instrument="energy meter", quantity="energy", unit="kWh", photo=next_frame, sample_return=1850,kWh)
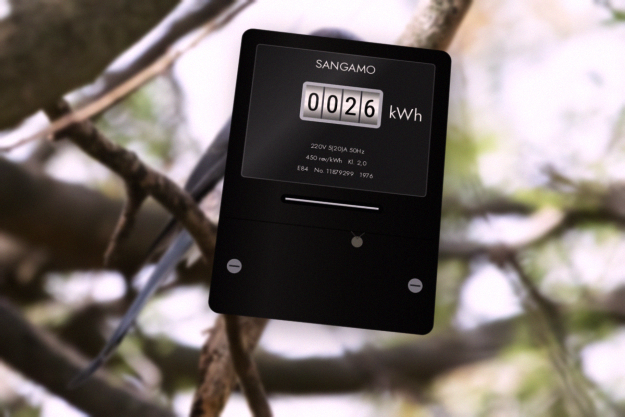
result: 26,kWh
